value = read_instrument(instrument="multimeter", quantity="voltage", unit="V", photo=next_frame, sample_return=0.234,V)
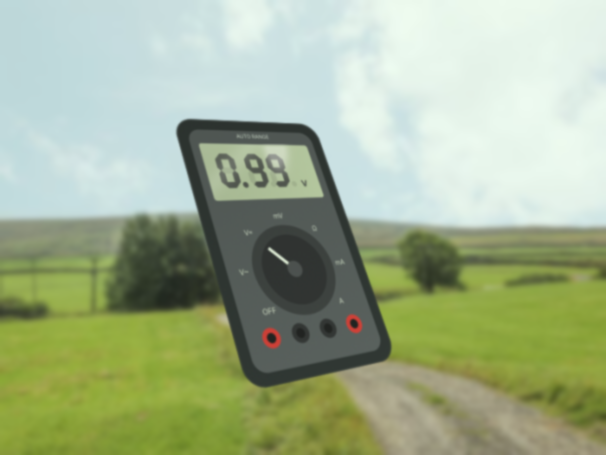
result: 0.99,V
